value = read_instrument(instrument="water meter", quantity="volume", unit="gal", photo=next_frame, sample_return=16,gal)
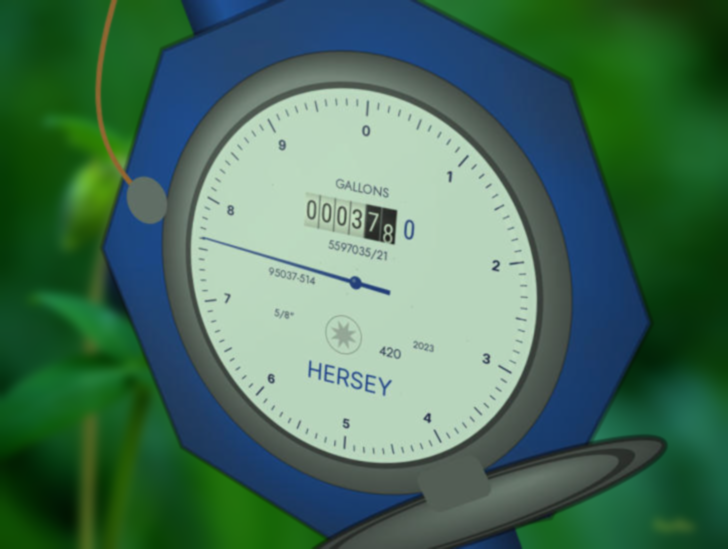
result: 3777.6,gal
